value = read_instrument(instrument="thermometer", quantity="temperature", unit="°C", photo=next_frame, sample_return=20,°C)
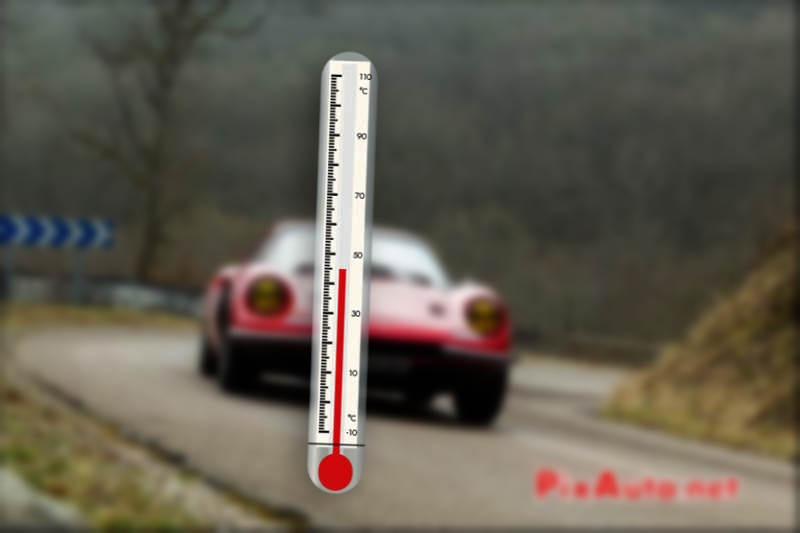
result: 45,°C
